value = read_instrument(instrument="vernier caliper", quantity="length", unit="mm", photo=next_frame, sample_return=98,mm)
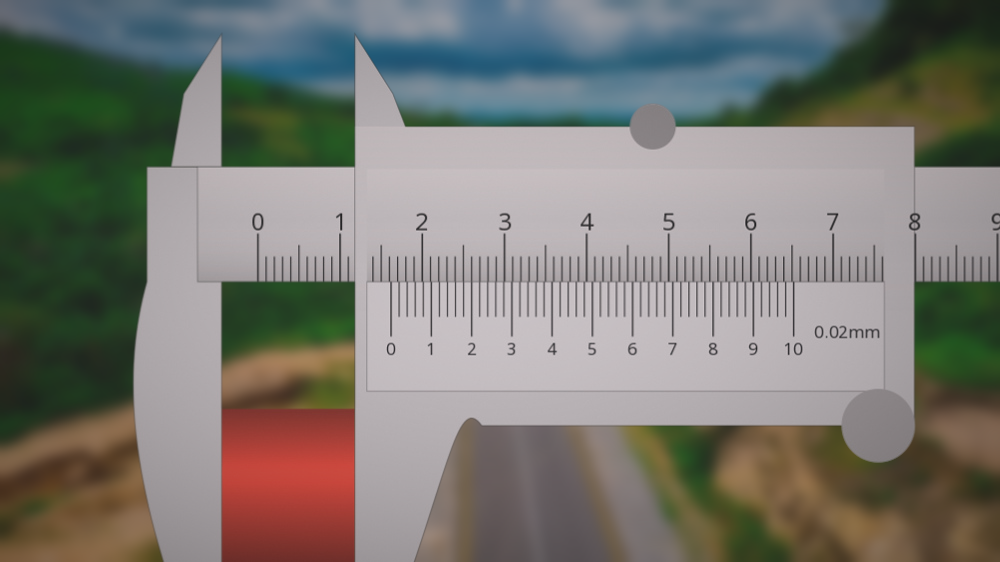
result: 16.2,mm
